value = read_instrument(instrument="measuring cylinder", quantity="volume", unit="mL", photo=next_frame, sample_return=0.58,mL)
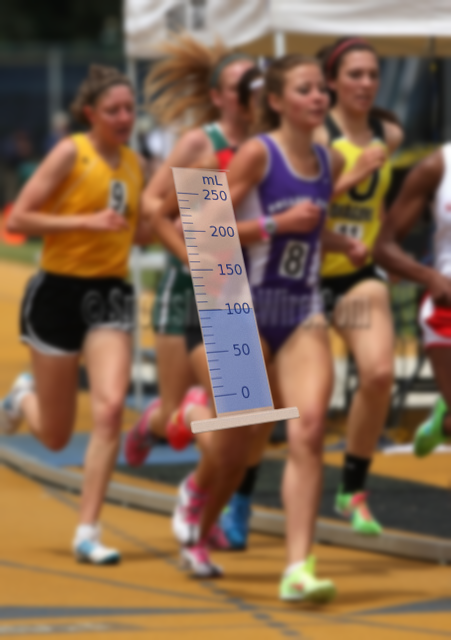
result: 100,mL
